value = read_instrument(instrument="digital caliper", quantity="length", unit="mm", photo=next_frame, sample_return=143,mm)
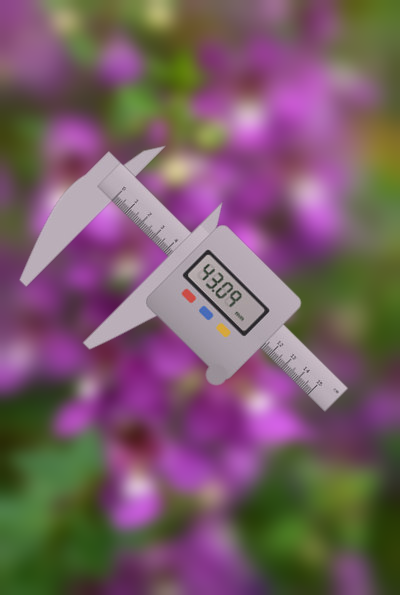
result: 43.09,mm
